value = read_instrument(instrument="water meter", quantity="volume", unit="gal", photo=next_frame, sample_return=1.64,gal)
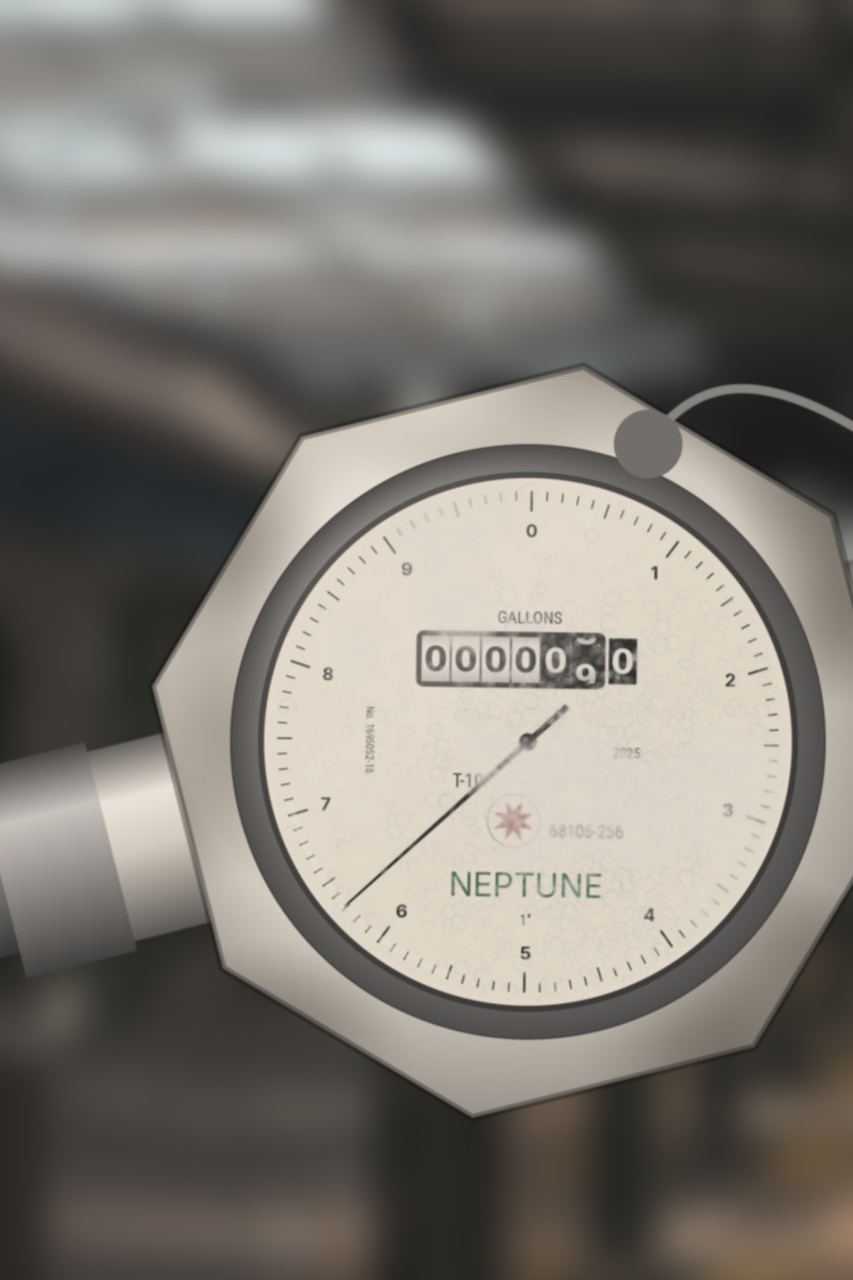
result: 86.3,gal
